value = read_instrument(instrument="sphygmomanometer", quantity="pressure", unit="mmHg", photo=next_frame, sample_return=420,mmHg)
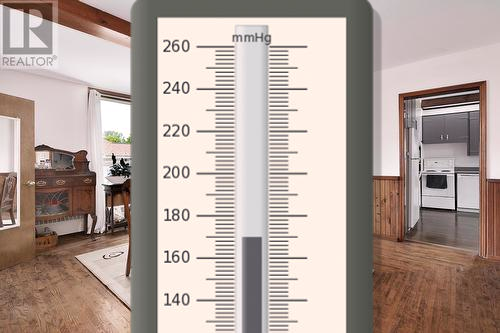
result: 170,mmHg
